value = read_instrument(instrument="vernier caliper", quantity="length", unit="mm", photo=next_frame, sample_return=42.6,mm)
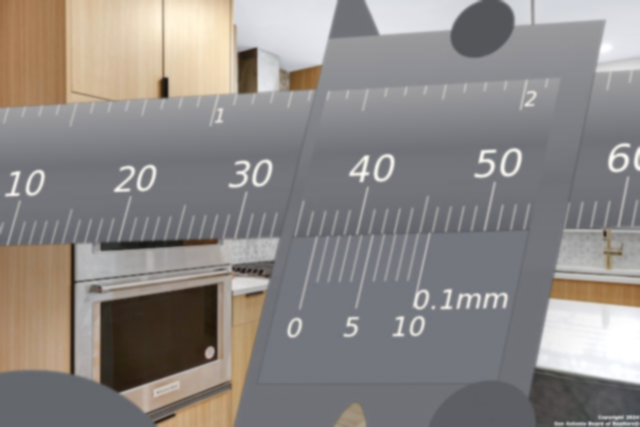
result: 36.8,mm
